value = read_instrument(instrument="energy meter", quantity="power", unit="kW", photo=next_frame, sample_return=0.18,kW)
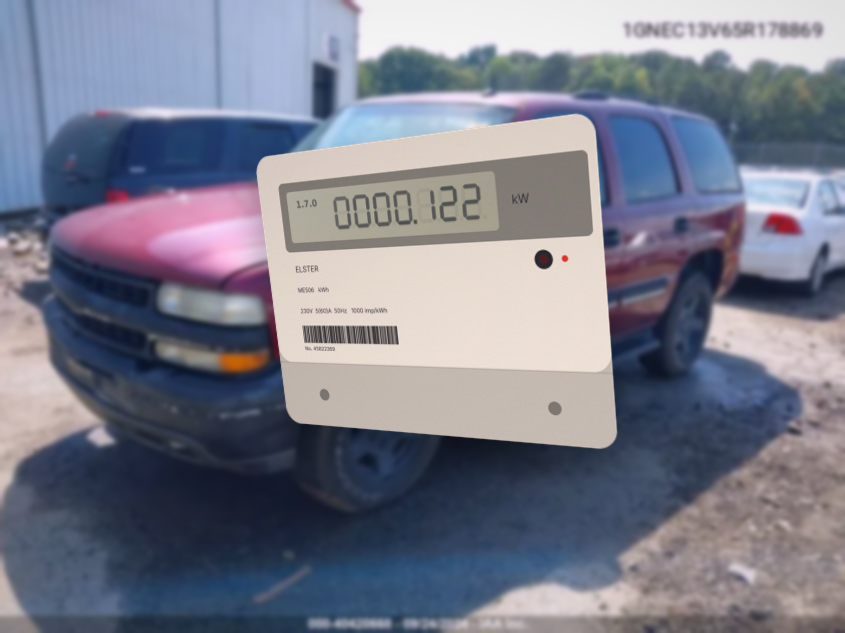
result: 0.122,kW
